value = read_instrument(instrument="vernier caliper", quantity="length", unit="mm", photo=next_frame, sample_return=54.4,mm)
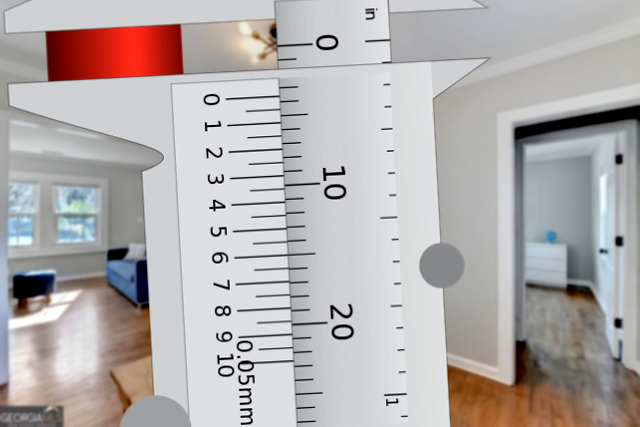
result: 3.6,mm
